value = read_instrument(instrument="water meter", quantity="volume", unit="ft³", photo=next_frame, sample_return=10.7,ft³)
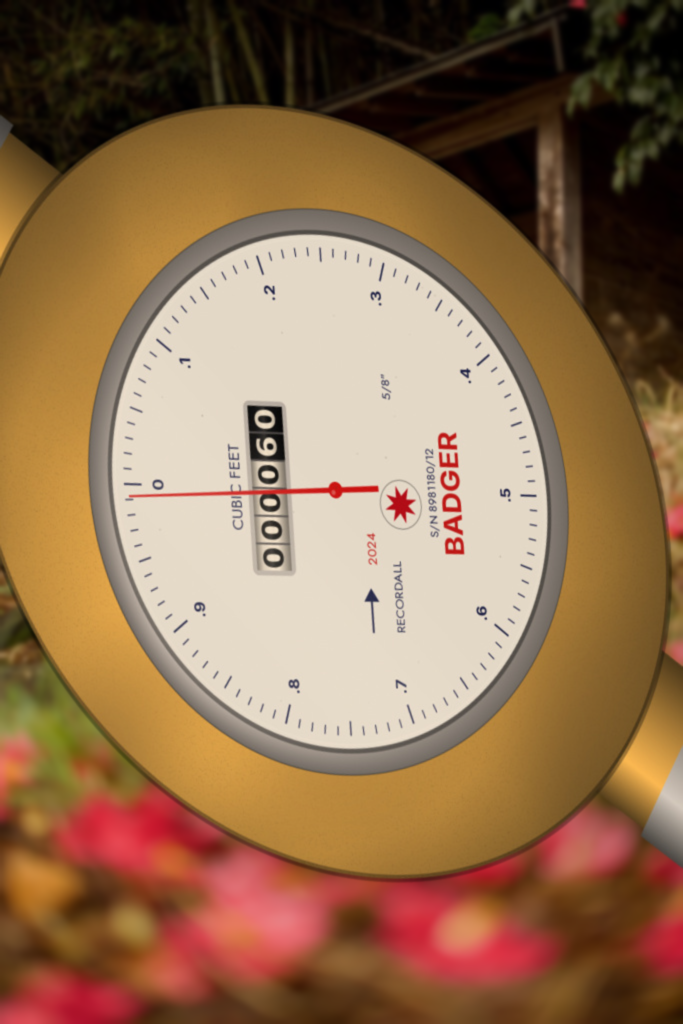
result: 59.99,ft³
